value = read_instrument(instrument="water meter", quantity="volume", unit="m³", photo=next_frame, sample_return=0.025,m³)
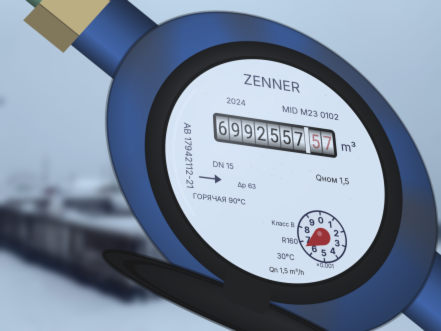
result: 6992557.576,m³
